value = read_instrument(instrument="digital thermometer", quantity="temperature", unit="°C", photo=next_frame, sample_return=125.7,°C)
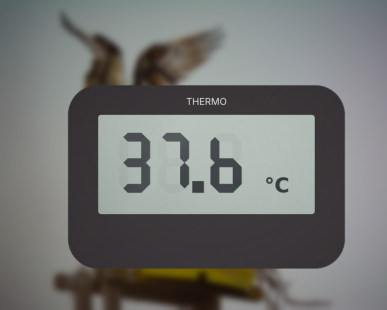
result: 37.6,°C
